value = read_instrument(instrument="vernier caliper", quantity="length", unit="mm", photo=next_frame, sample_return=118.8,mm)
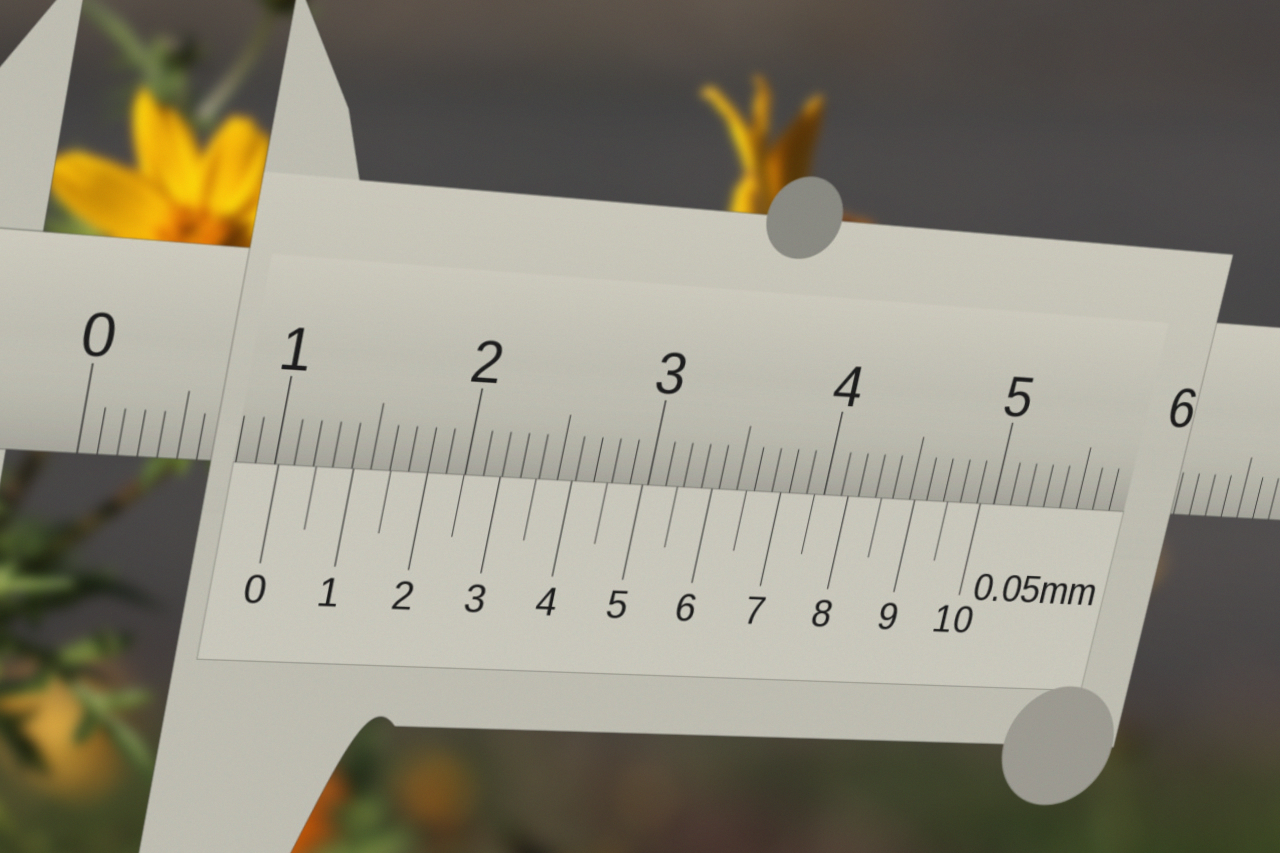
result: 10.2,mm
